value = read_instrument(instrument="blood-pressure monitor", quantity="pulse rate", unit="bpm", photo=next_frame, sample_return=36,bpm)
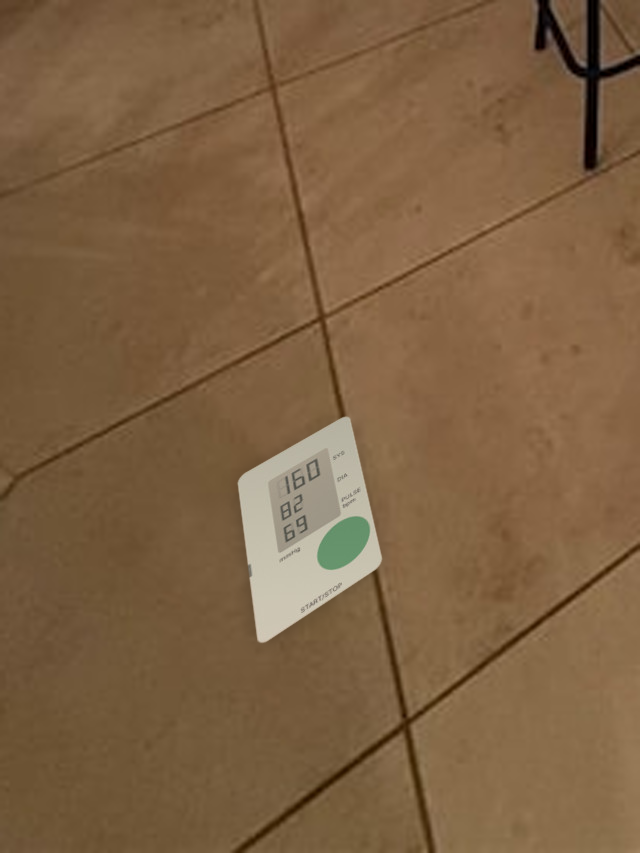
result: 69,bpm
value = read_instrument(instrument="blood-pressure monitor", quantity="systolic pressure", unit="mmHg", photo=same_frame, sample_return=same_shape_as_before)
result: 160,mmHg
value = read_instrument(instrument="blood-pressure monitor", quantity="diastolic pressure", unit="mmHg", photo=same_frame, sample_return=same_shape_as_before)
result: 82,mmHg
